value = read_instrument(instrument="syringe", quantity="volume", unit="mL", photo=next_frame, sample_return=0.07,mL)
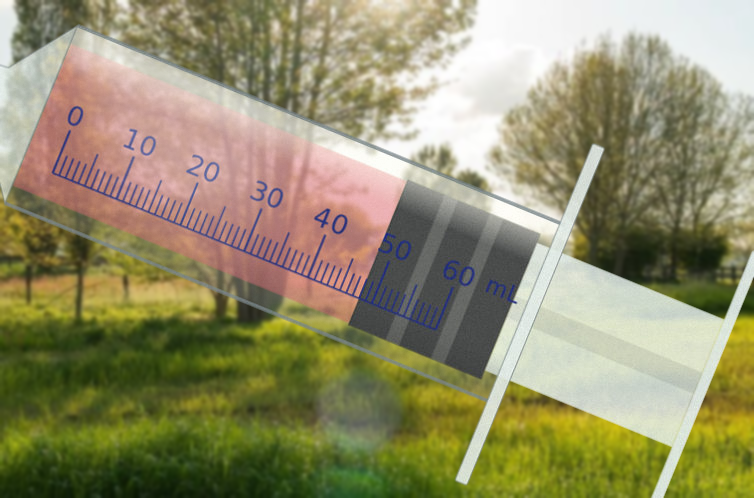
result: 48,mL
